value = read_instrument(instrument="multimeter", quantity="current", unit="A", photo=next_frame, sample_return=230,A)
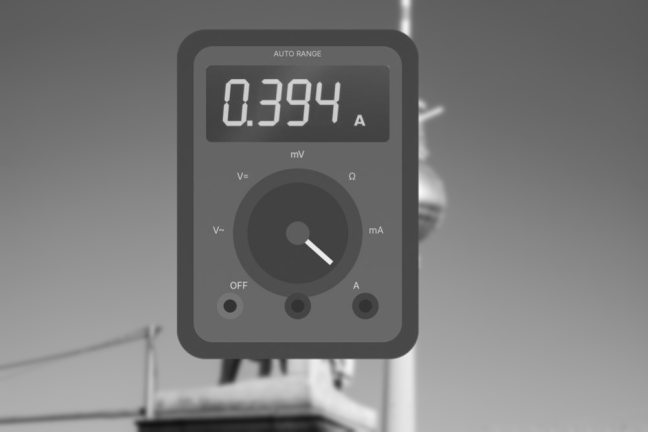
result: 0.394,A
